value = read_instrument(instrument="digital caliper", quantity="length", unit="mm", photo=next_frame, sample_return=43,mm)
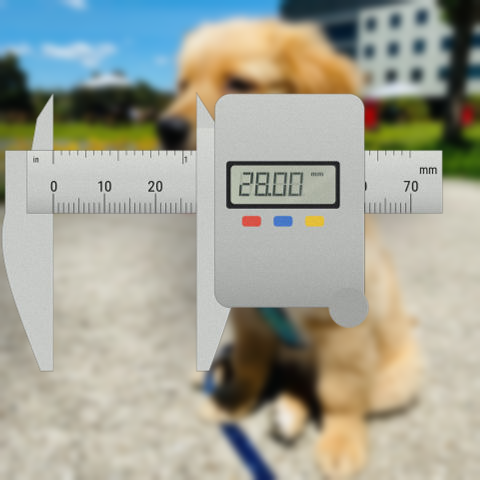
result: 28.00,mm
